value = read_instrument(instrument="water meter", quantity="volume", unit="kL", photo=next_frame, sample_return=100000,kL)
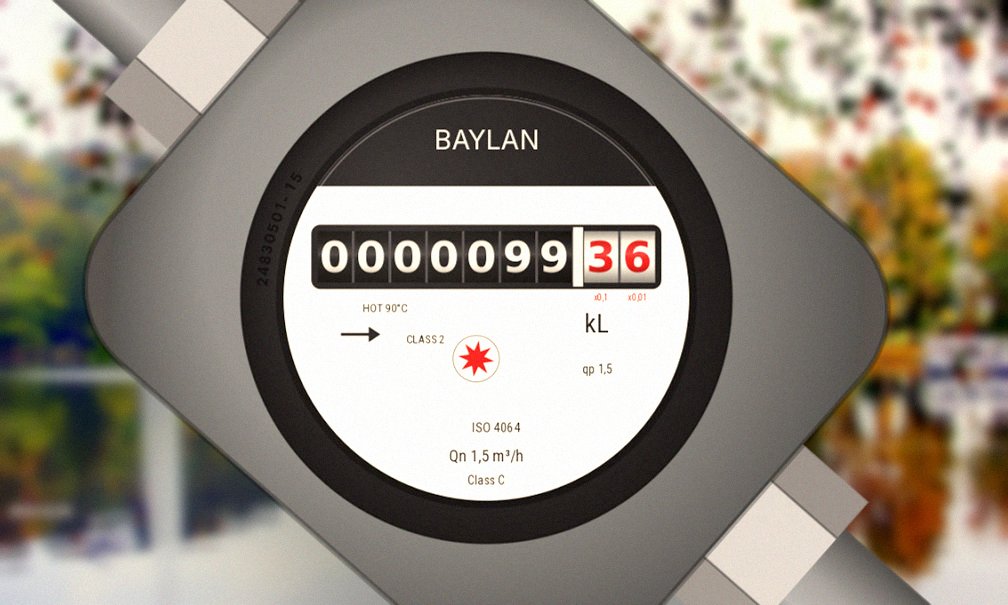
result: 99.36,kL
